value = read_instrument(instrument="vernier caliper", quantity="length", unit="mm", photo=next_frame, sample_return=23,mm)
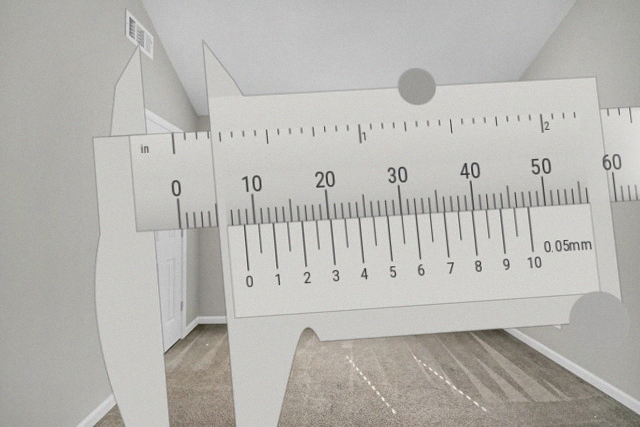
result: 8.6,mm
